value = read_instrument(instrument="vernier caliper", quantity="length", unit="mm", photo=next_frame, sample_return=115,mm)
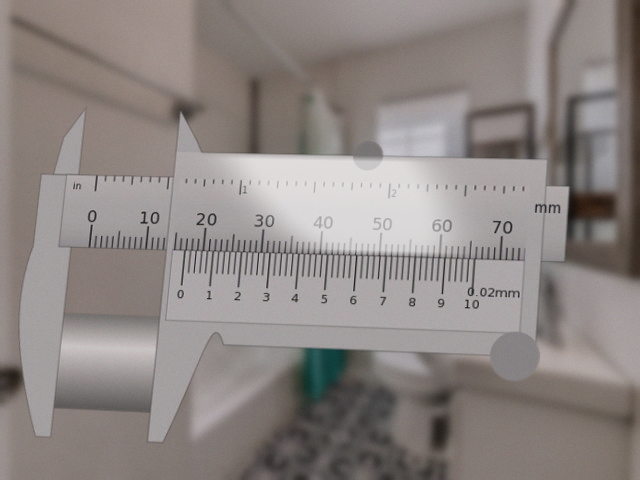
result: 16.8,mm
